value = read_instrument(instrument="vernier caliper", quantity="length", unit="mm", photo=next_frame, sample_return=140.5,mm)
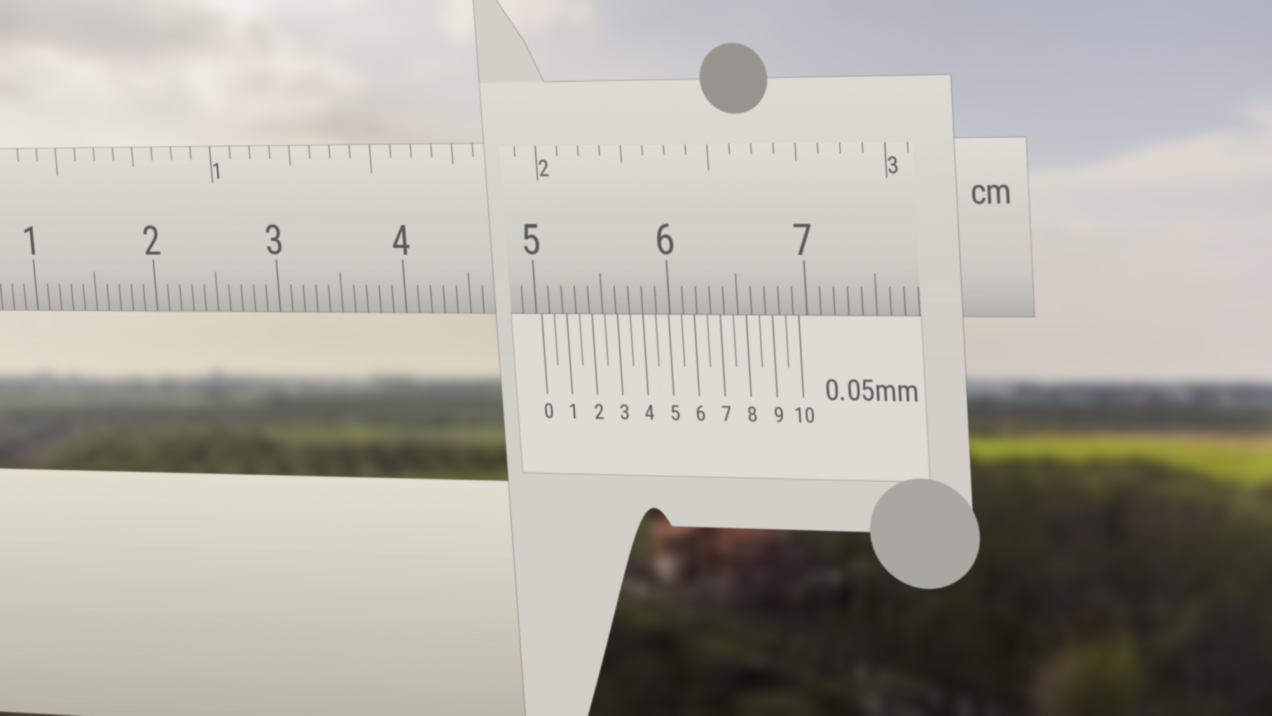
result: 50.4,mm
